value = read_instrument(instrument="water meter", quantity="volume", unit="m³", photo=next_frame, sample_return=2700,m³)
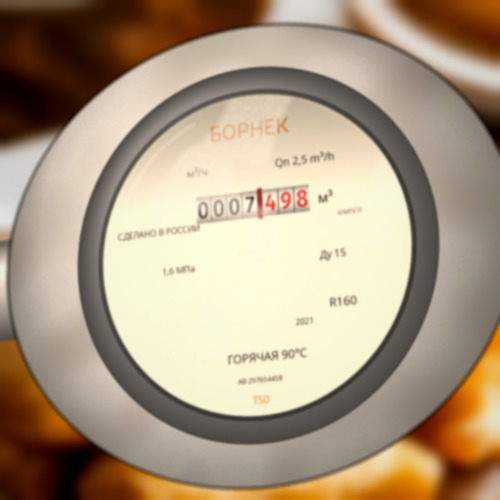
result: 7.498,m³
